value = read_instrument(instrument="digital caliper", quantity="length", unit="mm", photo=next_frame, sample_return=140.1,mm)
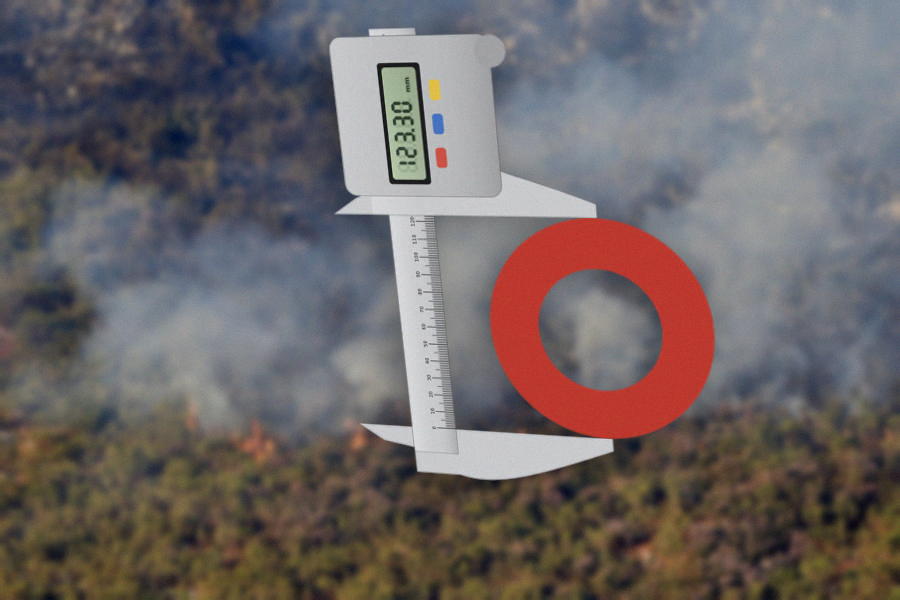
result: 123.30,mm
